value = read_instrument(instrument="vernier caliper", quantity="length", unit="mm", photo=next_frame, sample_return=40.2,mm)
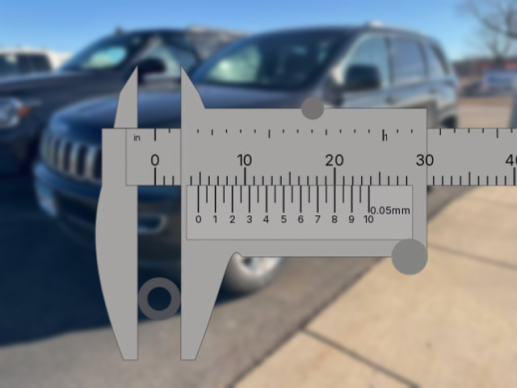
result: 4.8,mm
